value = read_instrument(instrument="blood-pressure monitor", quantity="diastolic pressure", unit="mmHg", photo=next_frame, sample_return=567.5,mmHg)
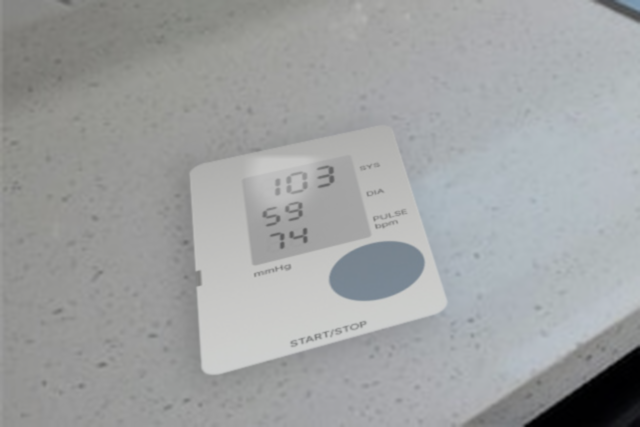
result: 59,mmHg
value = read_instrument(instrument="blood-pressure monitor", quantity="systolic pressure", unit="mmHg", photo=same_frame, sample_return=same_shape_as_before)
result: 103,mmHg
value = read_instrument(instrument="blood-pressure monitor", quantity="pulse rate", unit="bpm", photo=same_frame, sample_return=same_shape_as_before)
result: 74,bpm
